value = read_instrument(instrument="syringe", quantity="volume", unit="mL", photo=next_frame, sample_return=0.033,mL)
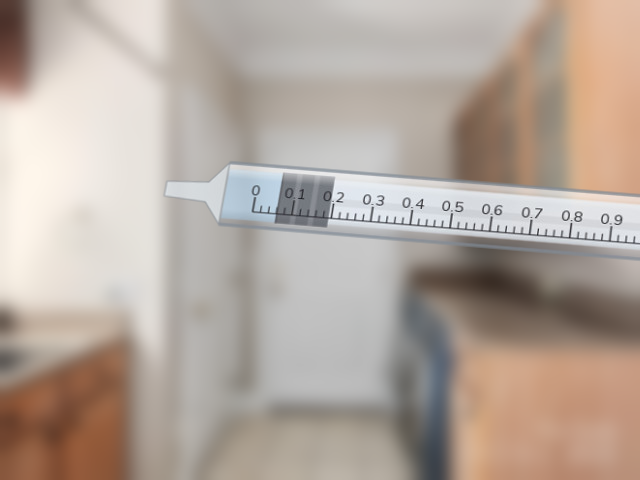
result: 0.06,mL
